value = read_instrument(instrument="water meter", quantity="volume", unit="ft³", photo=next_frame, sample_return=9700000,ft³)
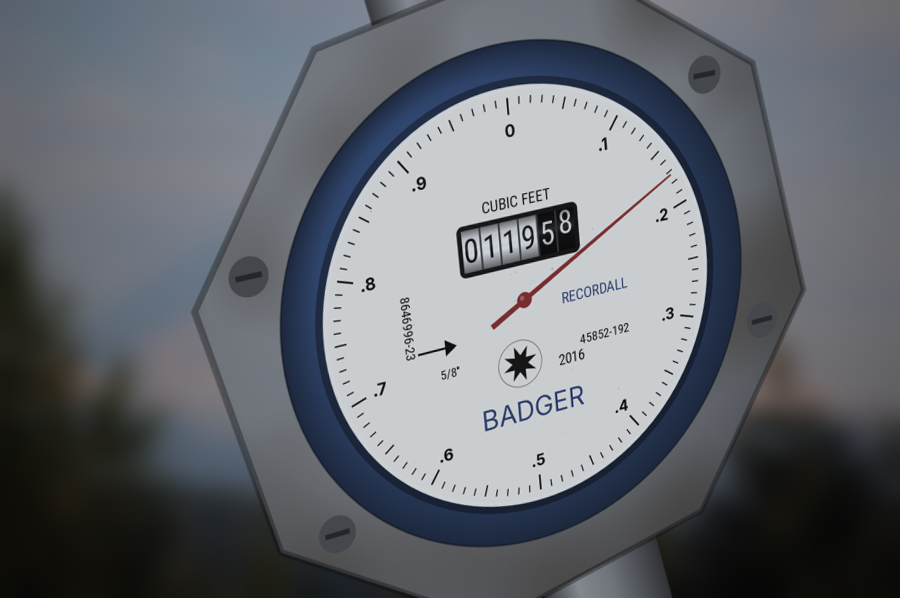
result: 11958.17,ft³
